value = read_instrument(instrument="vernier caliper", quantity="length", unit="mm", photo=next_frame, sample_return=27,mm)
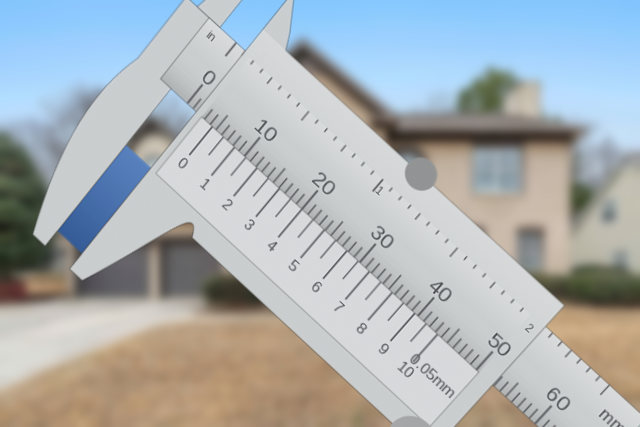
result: 4.4,mm
